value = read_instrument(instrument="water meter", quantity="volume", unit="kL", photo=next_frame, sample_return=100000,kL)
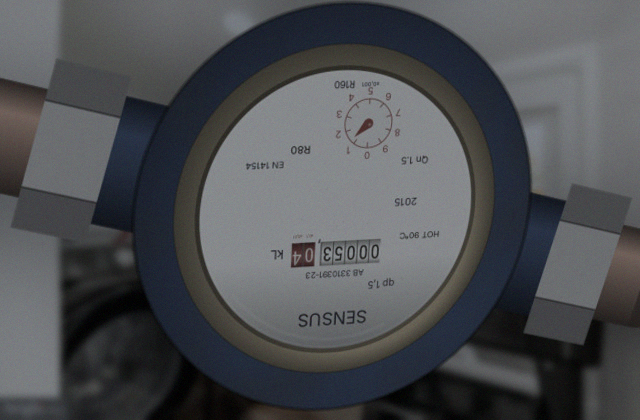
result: 53.041,kL
